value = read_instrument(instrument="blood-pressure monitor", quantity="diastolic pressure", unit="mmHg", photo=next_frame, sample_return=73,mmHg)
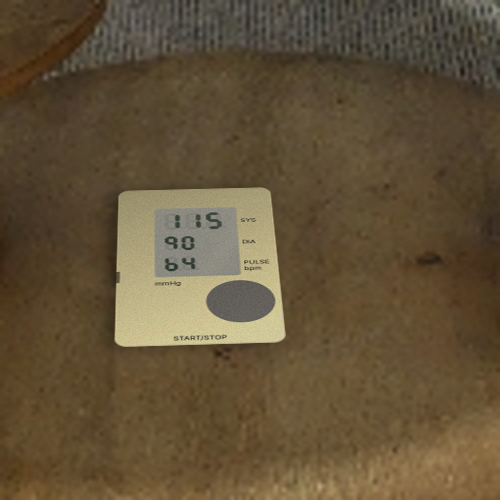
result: 90,mmHg
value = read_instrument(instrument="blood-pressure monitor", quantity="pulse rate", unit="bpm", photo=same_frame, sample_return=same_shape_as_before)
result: 64,bpm
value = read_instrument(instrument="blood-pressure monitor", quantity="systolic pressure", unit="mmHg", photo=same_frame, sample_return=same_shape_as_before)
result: 115,mmHg
